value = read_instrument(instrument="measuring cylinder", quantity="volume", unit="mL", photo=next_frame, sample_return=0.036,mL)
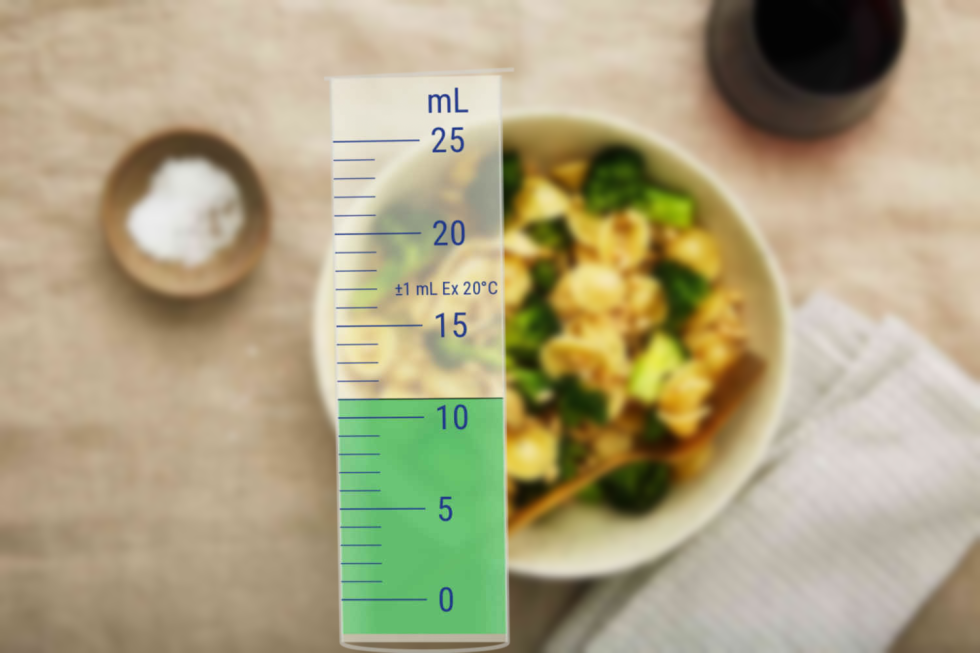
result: 11,mL
